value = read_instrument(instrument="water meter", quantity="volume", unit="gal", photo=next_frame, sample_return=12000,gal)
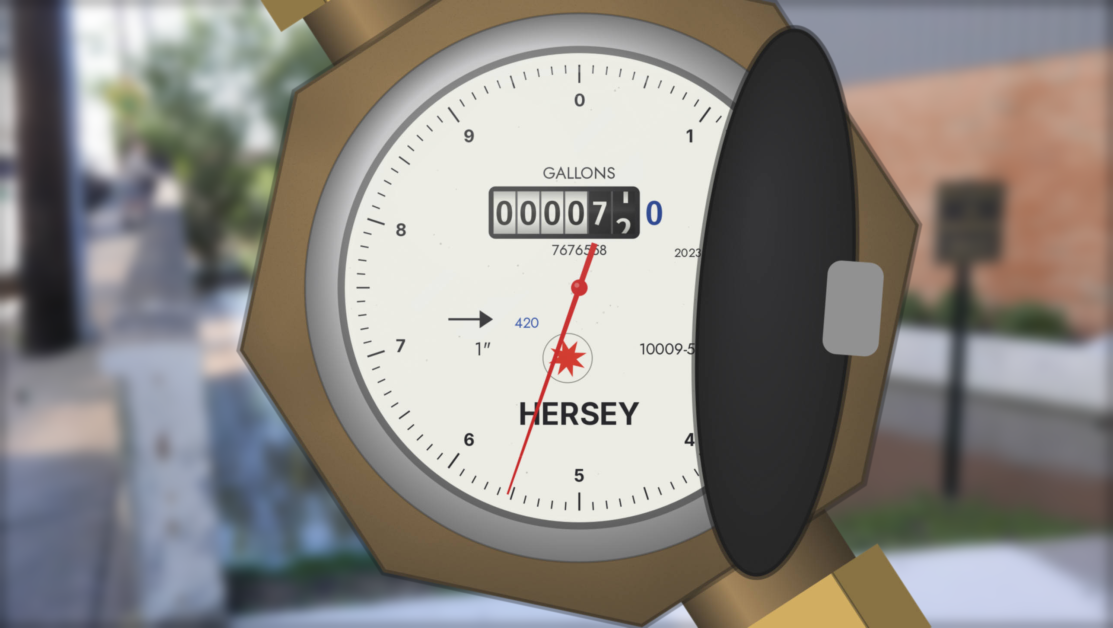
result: 715.5,gal
